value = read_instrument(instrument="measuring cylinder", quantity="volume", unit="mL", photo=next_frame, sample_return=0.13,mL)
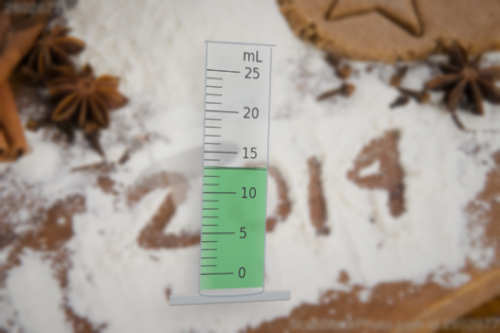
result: 13,mL
